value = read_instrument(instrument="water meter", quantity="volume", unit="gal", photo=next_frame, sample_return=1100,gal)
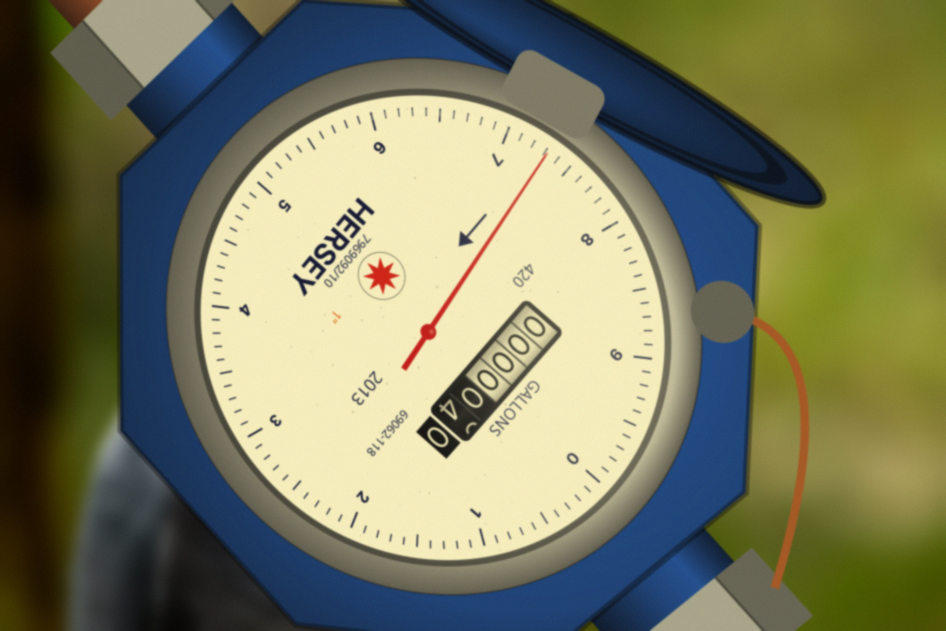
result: 37.3,gal
